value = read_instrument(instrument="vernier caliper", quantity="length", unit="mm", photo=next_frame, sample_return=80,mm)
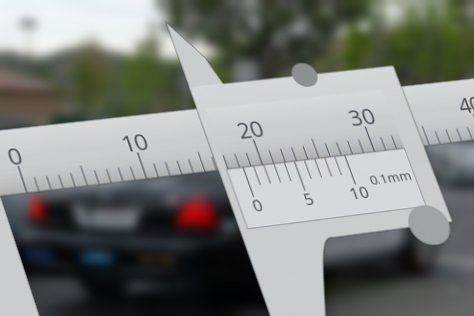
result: 18.3,mm
